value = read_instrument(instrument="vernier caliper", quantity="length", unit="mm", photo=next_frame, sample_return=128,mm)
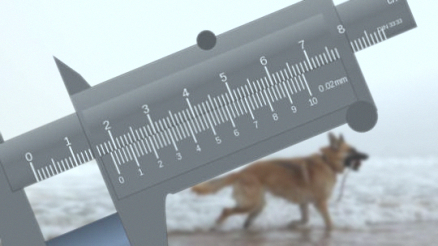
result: 18.5,mm
